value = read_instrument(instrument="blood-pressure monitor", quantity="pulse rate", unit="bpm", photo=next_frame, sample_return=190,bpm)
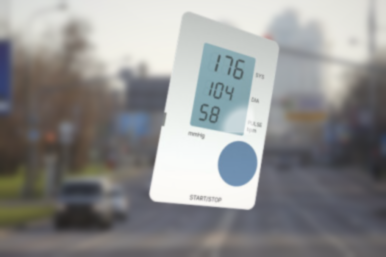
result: 58,bpm
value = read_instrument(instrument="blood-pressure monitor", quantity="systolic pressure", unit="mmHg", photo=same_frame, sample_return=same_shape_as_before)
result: 176,mmHg
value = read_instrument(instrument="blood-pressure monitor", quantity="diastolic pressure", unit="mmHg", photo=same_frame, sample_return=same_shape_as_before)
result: 104,mmHg
